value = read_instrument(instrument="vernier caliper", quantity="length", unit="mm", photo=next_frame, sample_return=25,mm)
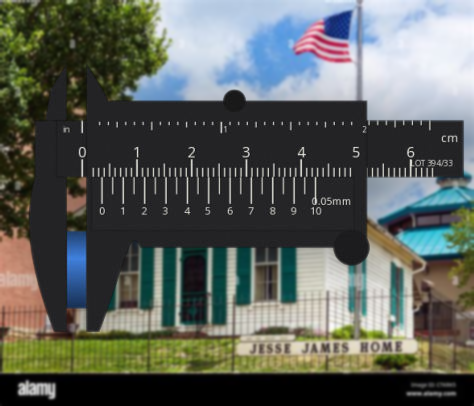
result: 3.6,mm
